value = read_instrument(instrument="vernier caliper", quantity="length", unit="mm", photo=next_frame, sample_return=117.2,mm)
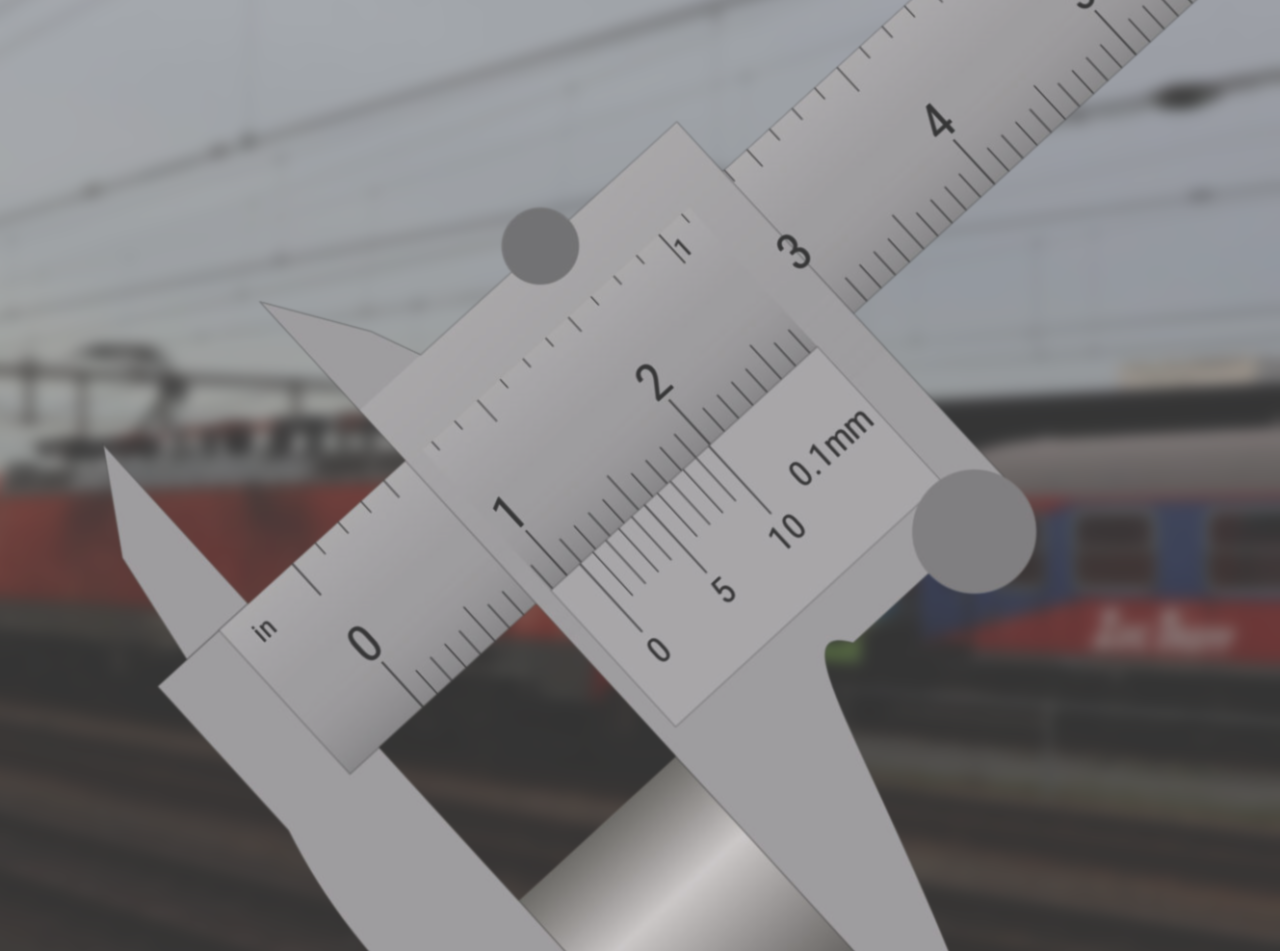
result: 10.9,mm
